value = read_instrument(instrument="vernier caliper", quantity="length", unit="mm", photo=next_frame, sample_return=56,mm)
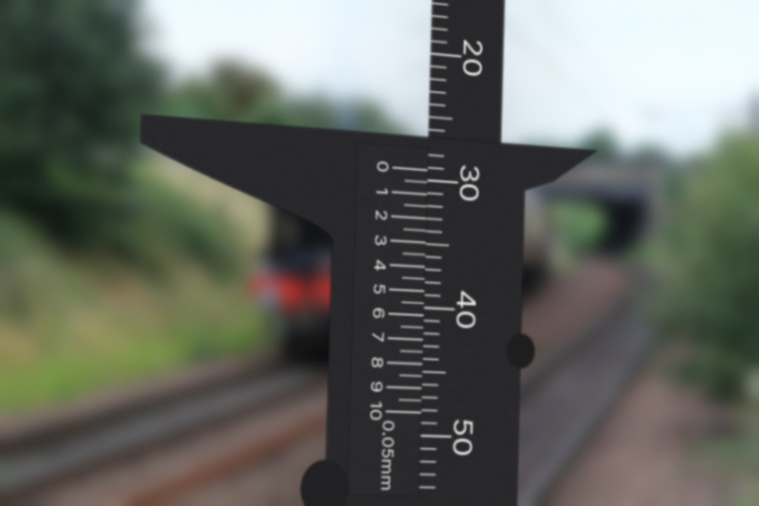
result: 29.2,mm
